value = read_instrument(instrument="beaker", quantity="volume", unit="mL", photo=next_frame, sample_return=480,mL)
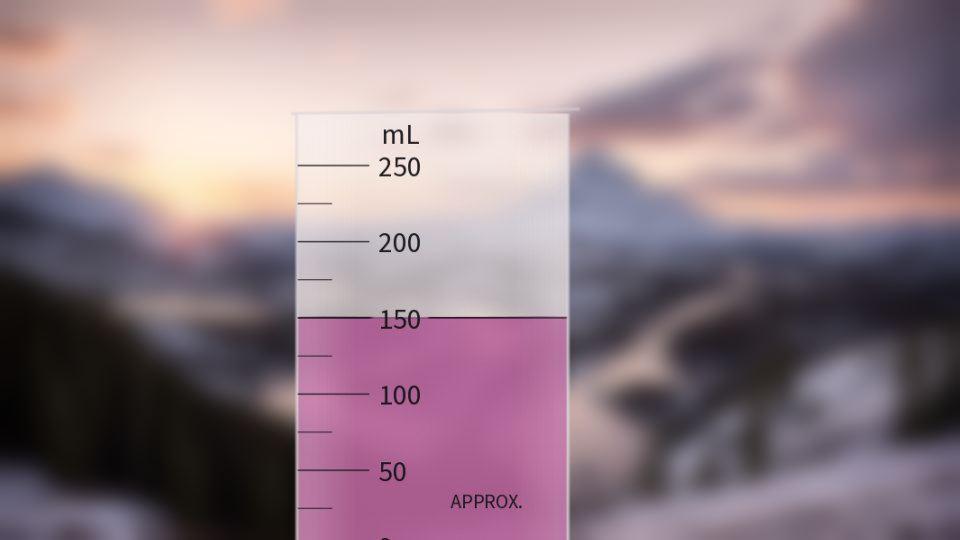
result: 150,mL
